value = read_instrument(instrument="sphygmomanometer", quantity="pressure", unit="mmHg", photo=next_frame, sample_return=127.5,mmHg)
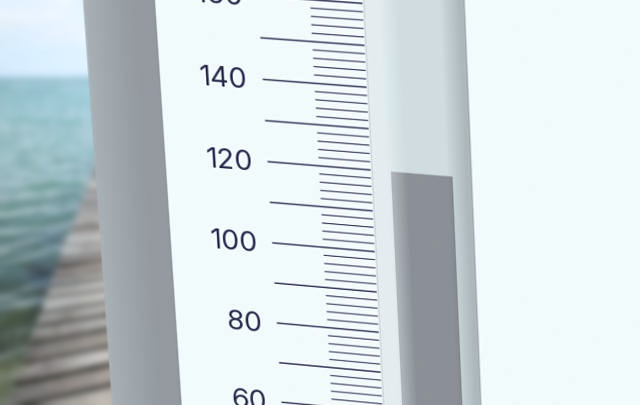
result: 120,mmHg
